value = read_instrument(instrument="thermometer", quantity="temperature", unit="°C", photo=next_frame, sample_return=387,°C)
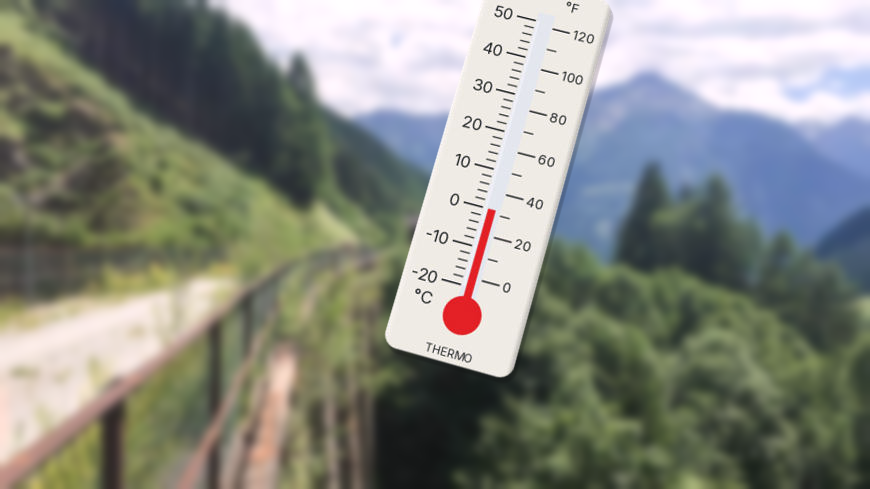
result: 0,°C
